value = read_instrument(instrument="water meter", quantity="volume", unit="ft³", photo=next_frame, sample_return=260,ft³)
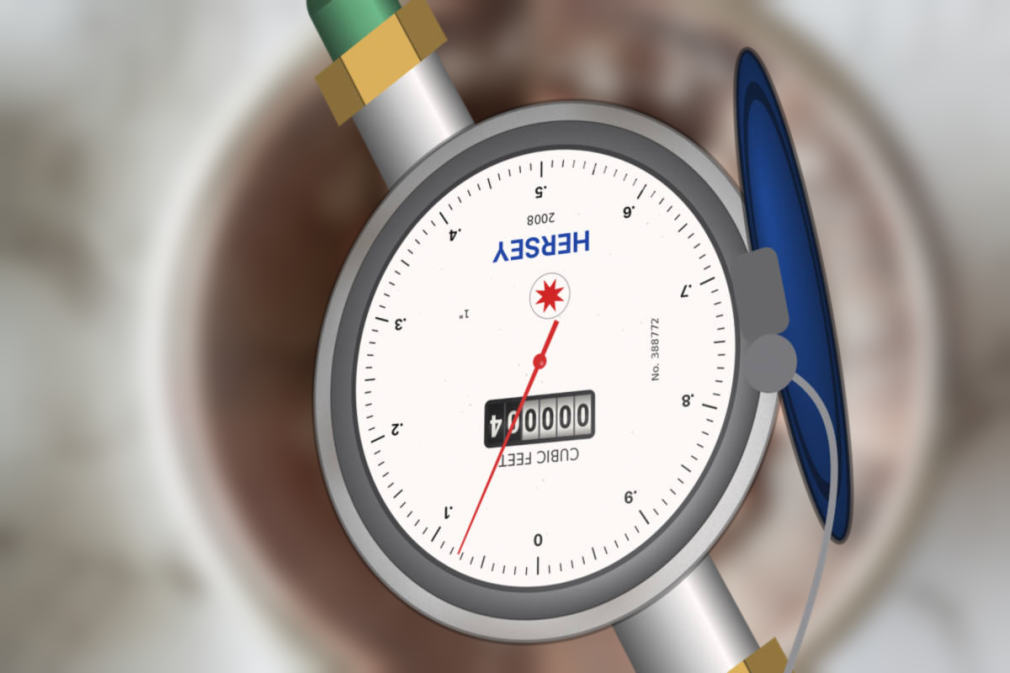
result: 4.07,ft³
